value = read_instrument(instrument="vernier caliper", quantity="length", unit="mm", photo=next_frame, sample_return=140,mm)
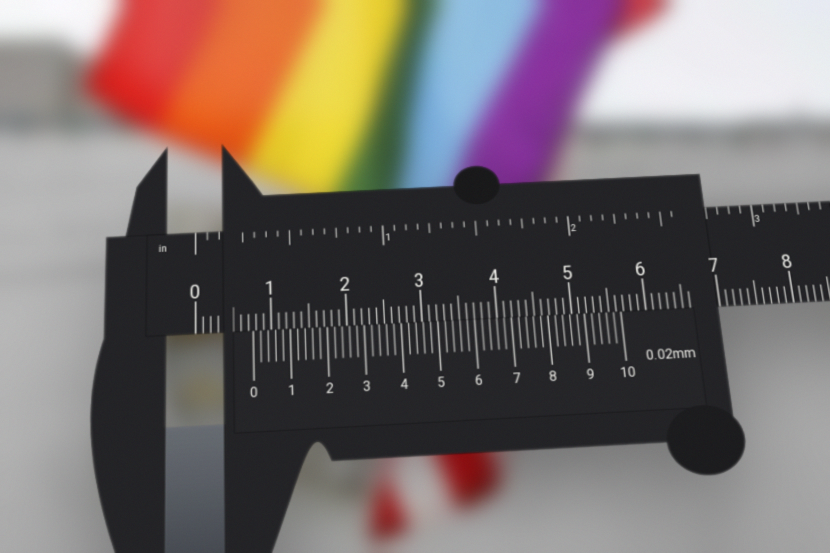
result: 7.6,mm
